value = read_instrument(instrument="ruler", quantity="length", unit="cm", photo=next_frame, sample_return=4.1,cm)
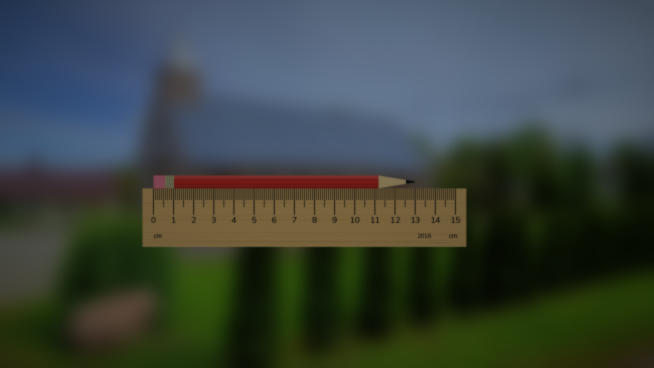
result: 13,cm
